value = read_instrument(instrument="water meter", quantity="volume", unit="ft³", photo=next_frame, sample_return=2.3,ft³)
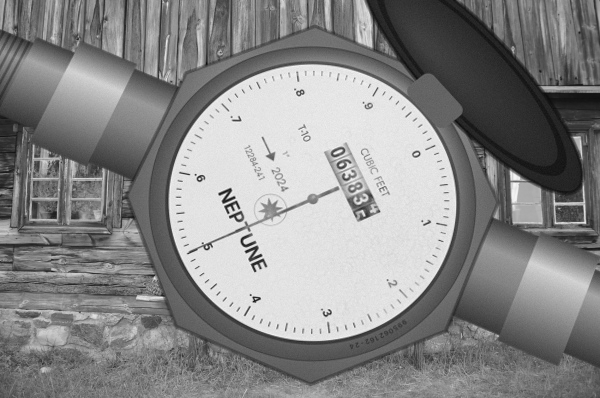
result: 63834.50,ft³
